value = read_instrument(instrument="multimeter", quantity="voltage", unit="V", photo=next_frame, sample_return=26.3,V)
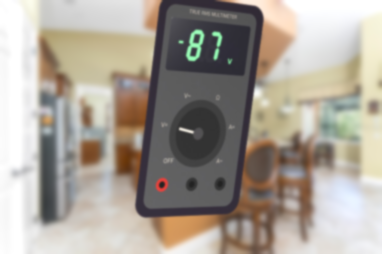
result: -87,V
